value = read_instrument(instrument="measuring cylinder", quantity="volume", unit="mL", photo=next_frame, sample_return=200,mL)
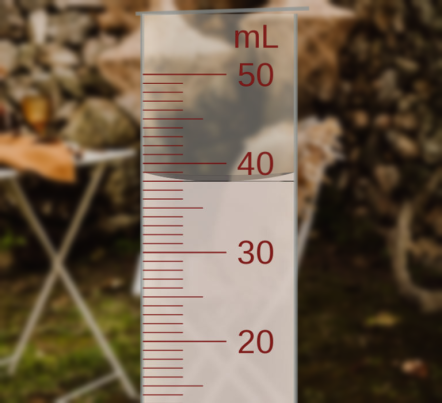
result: 38,mL
